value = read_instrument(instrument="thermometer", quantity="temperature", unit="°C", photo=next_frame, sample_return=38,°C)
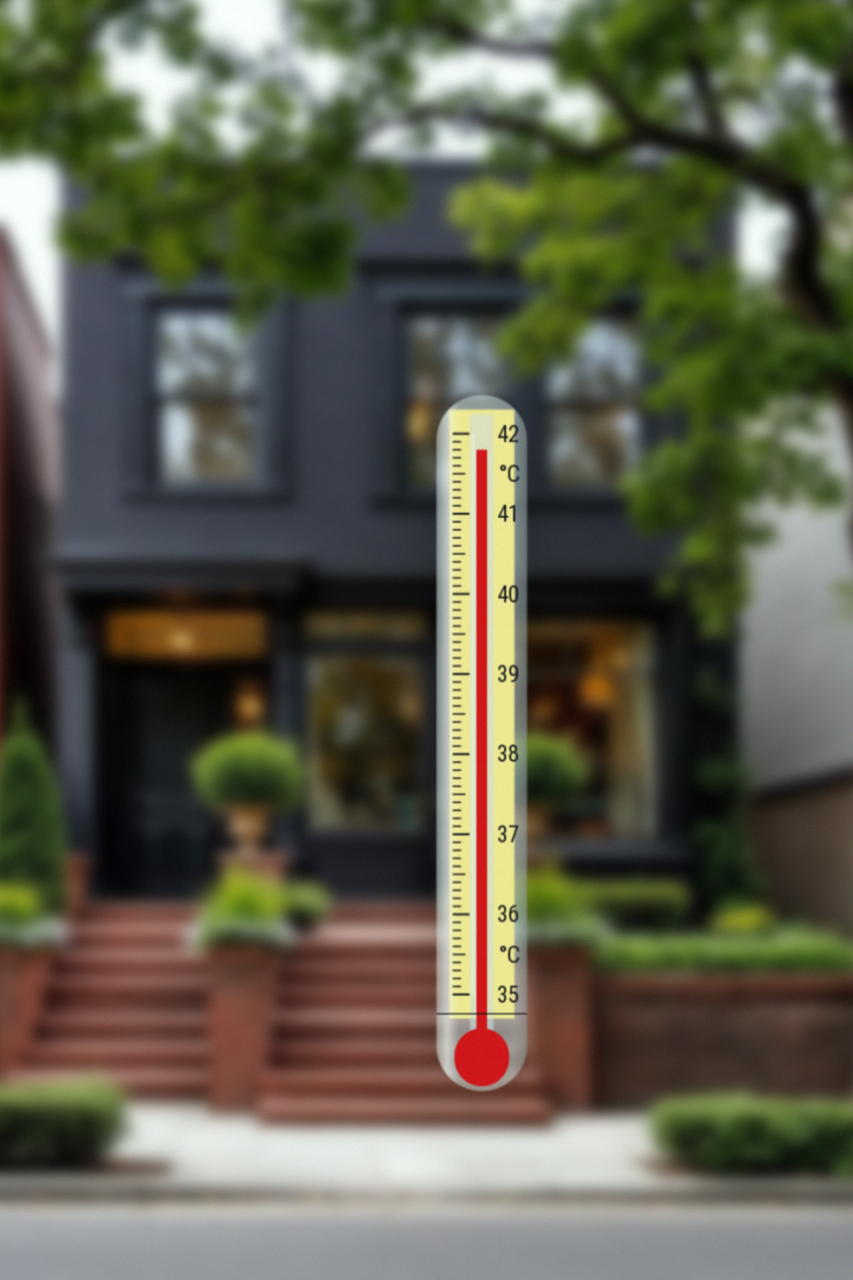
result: 41.8,°C
